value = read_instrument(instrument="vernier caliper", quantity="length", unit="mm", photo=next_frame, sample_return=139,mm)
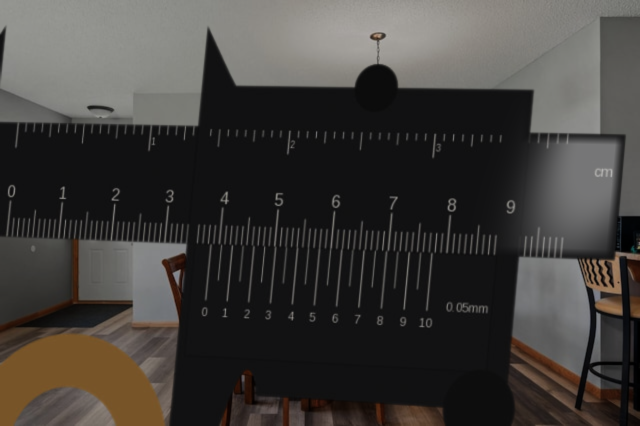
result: 38.5,mm
